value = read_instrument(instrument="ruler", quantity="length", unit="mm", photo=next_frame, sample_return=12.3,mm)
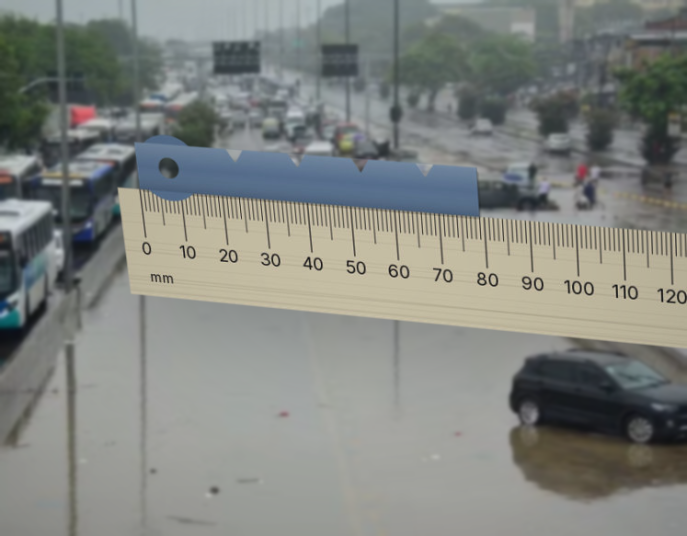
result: 79,mm
